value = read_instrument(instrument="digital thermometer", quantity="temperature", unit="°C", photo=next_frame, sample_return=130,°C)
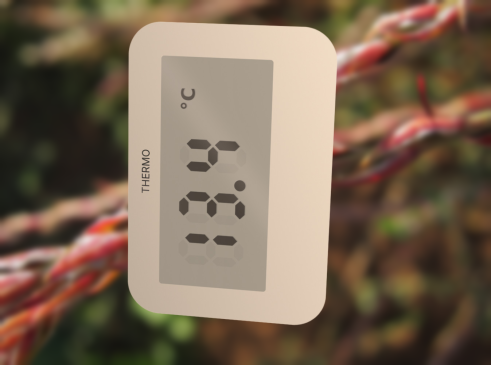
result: 13.4,°C
